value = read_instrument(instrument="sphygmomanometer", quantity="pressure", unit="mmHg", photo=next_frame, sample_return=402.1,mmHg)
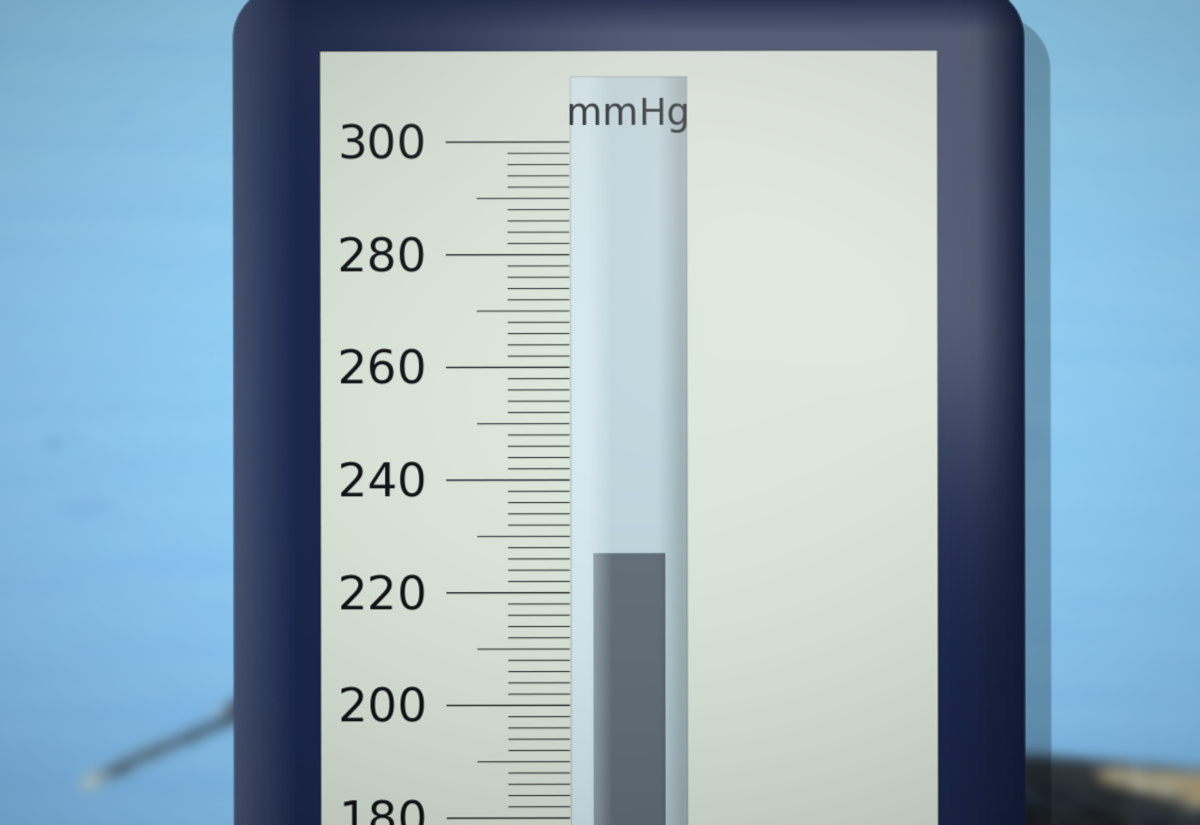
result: 227,mmHg
